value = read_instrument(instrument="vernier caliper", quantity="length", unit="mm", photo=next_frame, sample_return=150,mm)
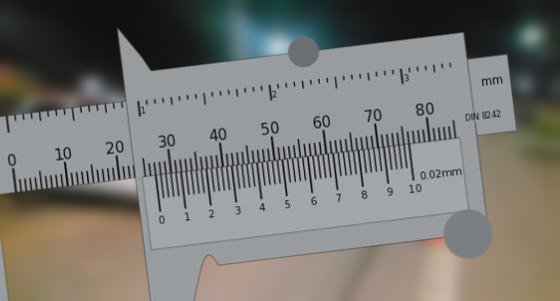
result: 27.0,mm
